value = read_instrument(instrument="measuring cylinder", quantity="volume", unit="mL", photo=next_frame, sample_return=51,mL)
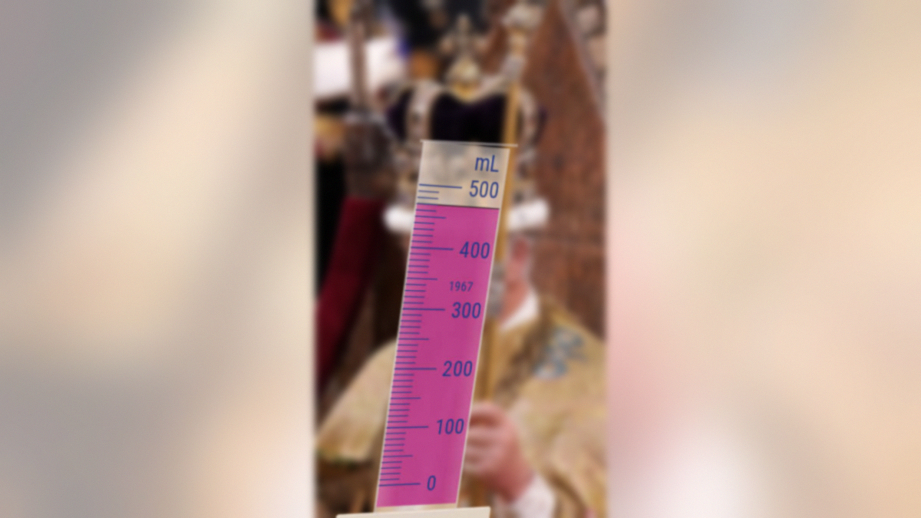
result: 470,mL
